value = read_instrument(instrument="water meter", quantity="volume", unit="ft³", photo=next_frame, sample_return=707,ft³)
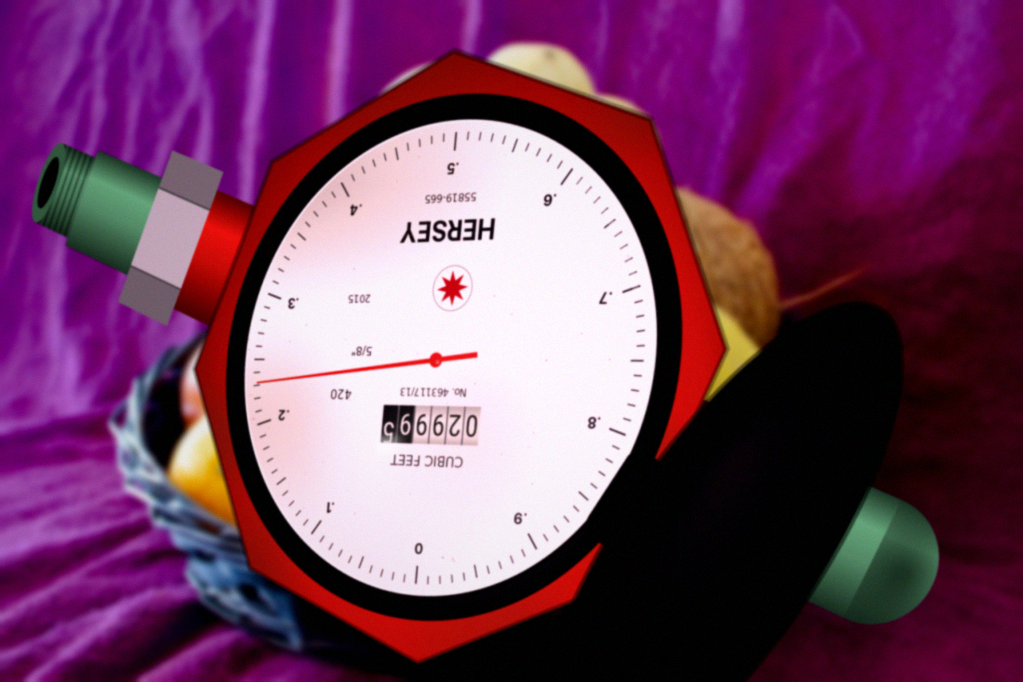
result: 29995.23,ft³
